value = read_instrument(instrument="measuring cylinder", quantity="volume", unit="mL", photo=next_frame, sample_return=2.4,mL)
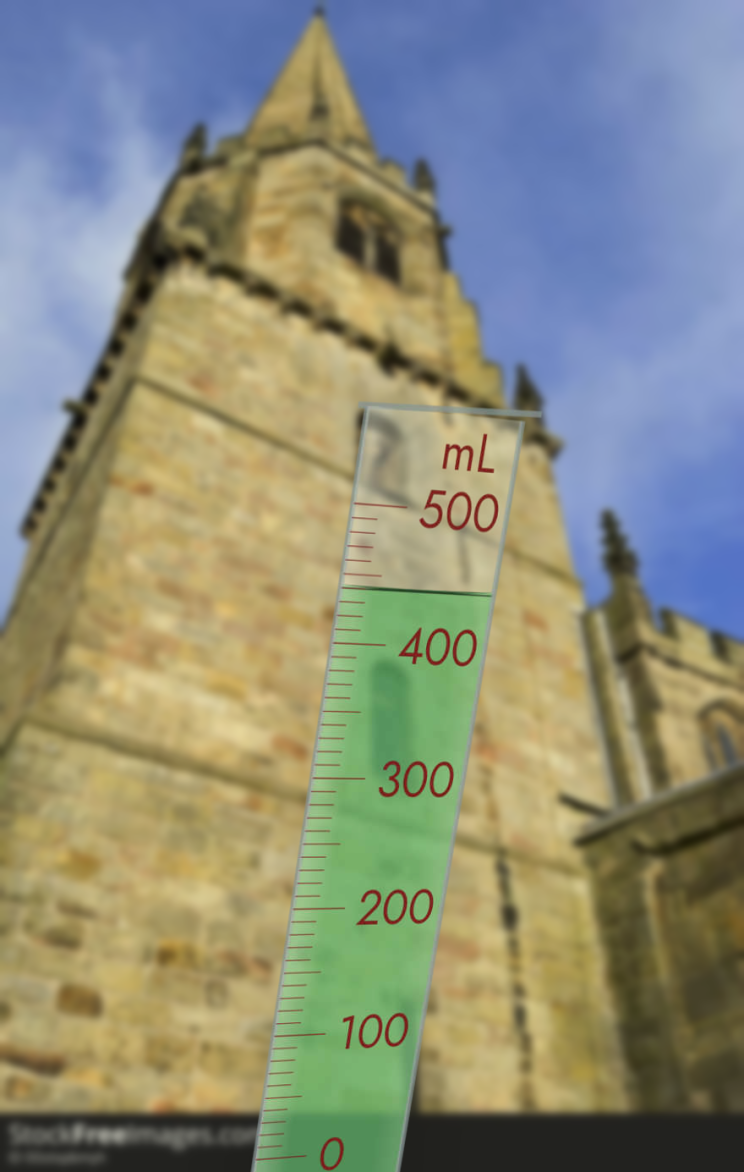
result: 440,mL
